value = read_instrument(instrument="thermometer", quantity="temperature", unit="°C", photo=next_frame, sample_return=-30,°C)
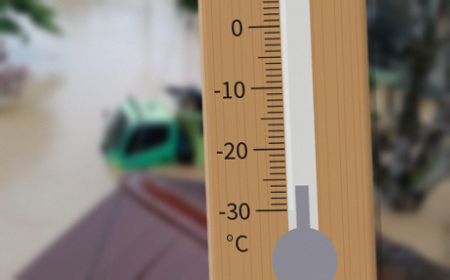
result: -26,°C
